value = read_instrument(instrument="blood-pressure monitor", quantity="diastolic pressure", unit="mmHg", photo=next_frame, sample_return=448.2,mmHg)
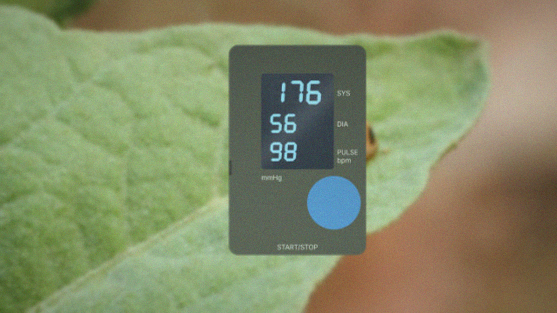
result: 56,mmHg
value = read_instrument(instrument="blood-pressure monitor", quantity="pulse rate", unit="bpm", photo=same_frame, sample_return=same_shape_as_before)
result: 98,bpm
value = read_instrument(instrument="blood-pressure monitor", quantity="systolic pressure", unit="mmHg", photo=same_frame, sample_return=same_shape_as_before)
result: 176,mmHg
